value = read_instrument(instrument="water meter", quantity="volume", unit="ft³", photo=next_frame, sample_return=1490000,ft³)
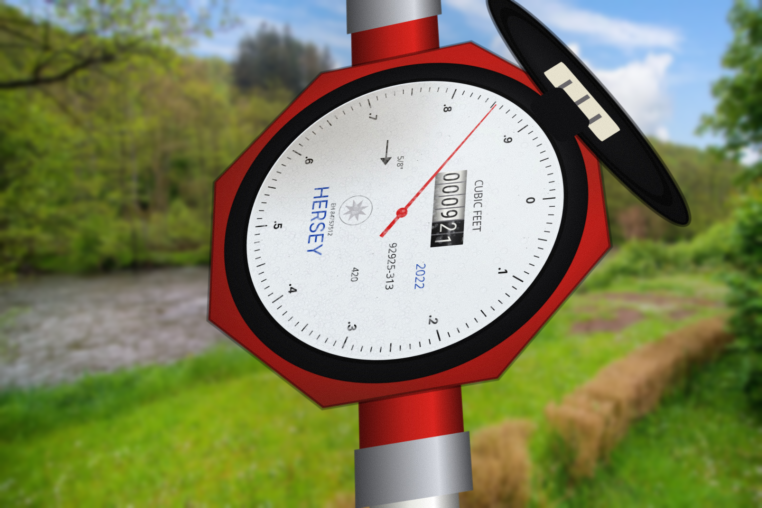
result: 920.85,ft³
